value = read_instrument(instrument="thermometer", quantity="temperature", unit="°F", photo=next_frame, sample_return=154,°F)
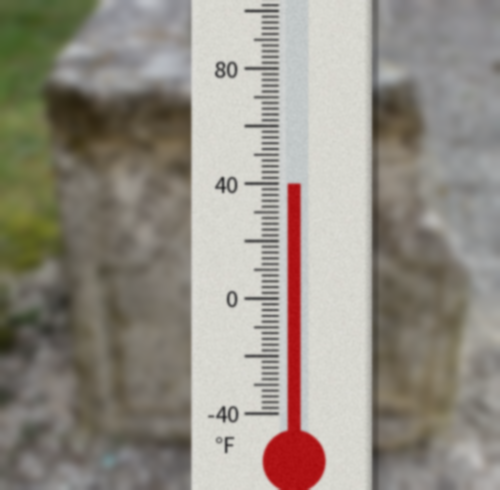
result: 40,°F
